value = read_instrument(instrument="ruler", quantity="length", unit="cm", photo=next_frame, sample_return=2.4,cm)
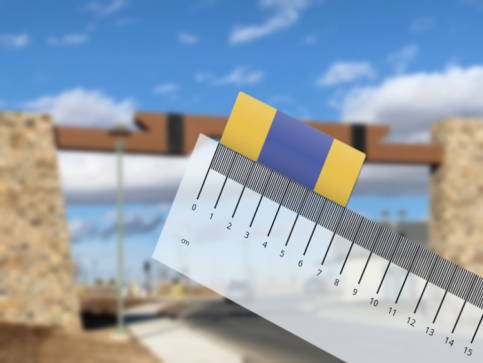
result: 7,cm
